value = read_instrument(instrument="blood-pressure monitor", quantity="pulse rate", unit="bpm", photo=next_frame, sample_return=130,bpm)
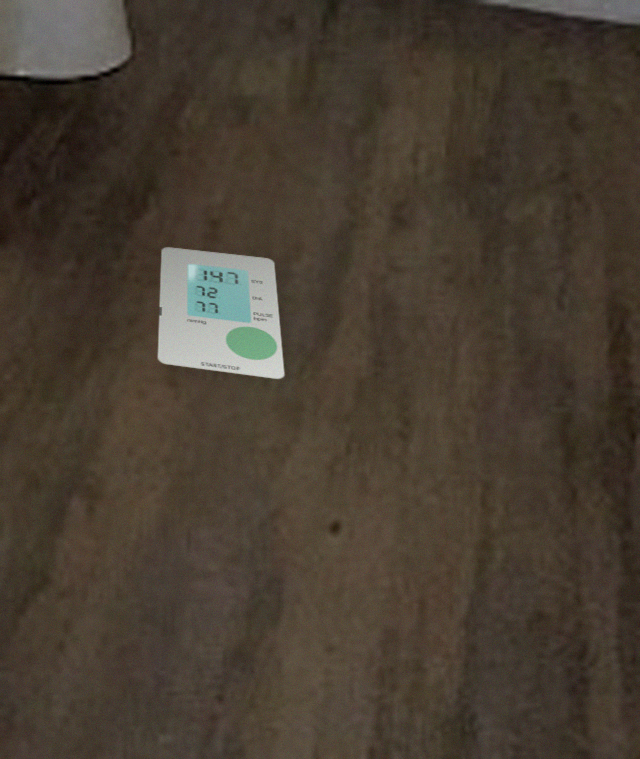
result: 77,bpm
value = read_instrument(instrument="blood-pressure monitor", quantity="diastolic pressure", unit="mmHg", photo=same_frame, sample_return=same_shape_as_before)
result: 72,mmHg
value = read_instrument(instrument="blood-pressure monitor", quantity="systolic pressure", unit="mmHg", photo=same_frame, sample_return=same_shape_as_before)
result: 147,mmHg
